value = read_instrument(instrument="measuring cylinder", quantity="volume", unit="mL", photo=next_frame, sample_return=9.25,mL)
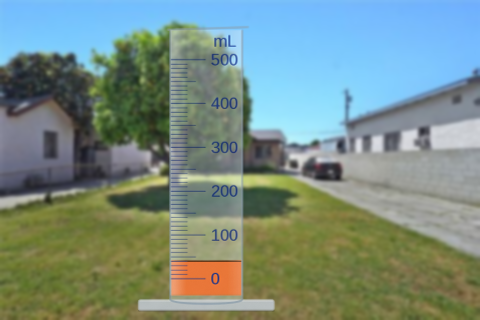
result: 40,mL
